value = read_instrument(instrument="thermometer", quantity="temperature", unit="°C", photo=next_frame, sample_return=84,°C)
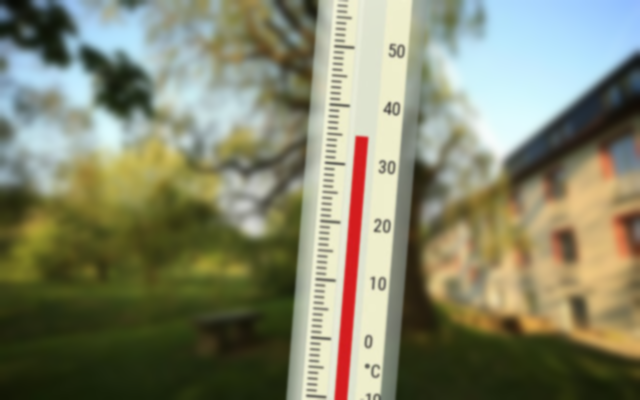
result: 35,°C
